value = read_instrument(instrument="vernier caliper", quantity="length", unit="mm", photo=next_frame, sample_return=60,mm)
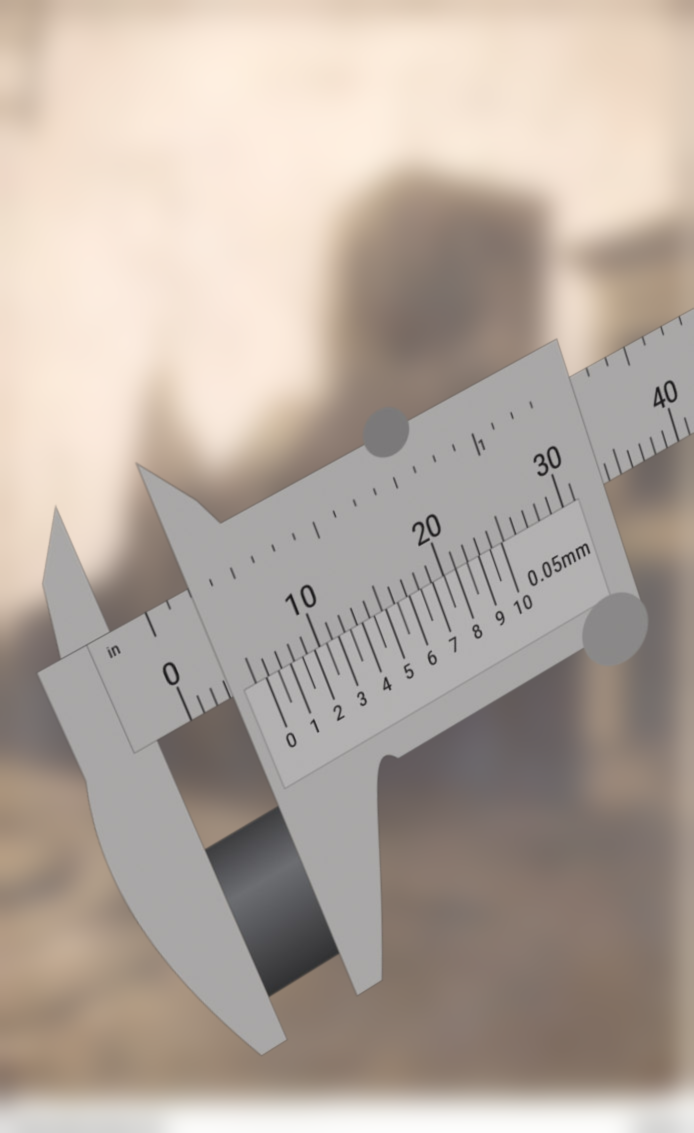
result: 5.8,mm
